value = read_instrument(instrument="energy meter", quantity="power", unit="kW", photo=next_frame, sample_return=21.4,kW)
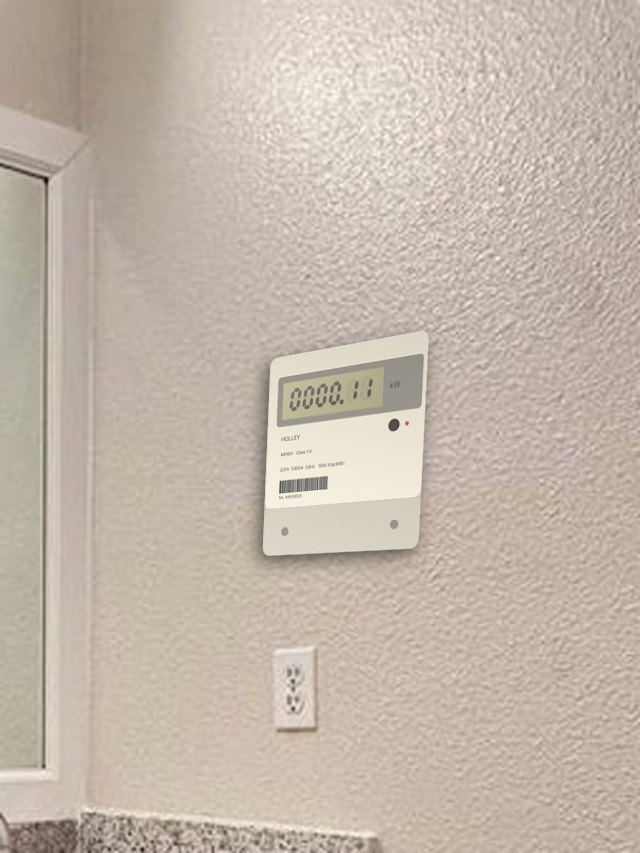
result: 0.11,kW
